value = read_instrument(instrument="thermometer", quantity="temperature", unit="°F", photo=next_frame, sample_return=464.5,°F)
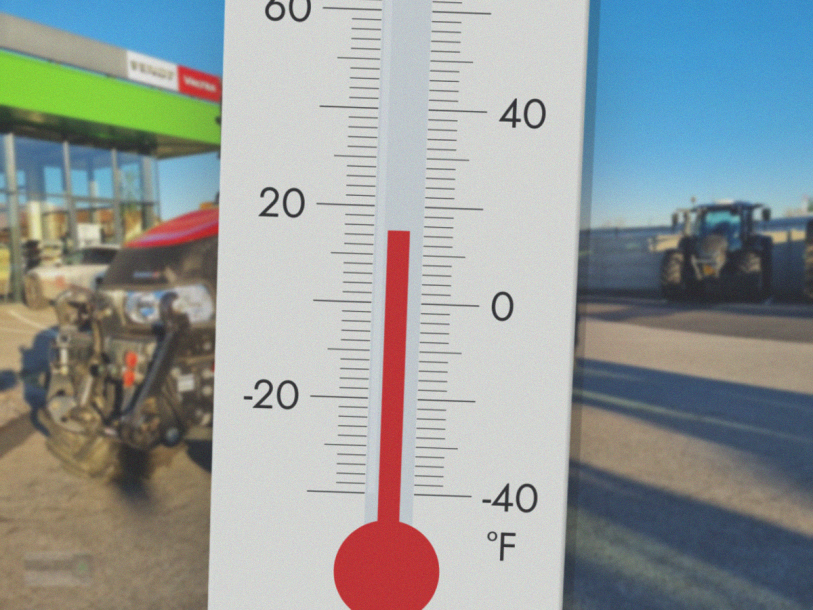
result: 15,°F
